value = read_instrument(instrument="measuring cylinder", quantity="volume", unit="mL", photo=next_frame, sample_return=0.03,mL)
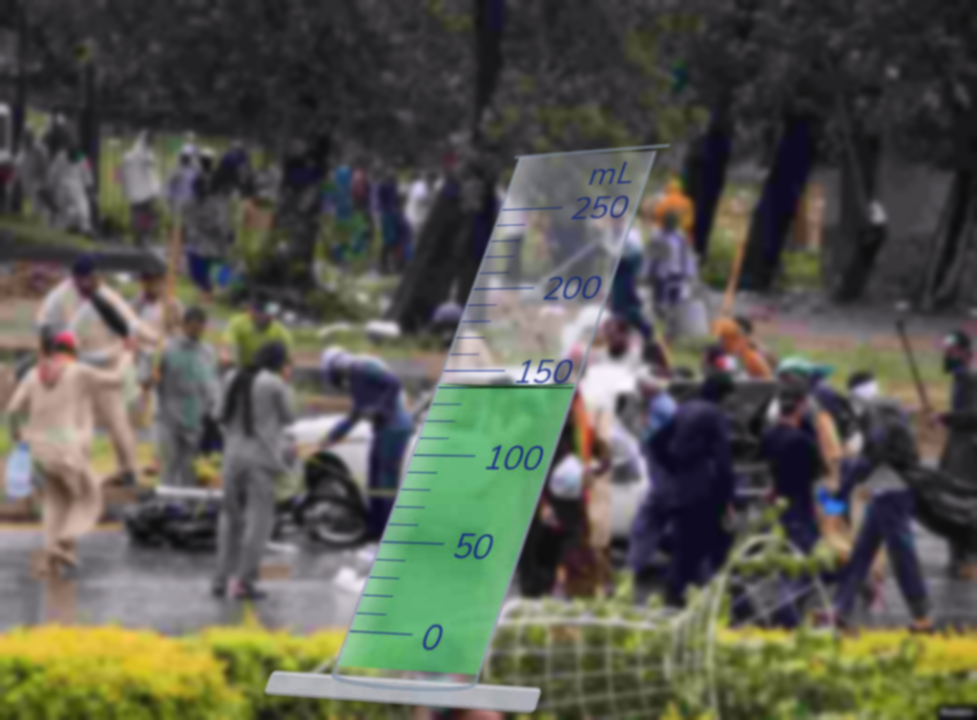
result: 140,mL
